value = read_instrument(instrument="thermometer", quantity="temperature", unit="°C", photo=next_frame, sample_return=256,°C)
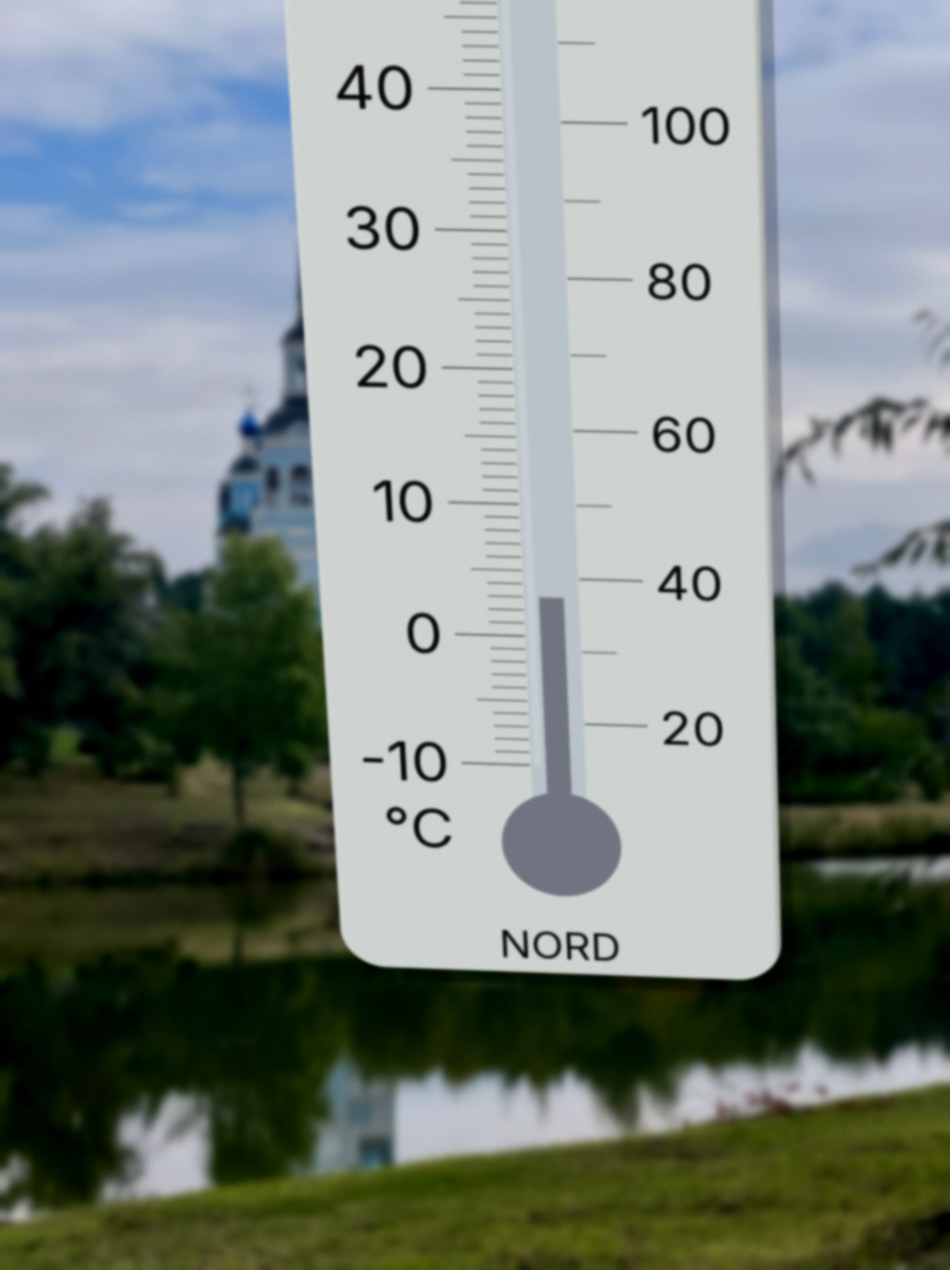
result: 3,°C
